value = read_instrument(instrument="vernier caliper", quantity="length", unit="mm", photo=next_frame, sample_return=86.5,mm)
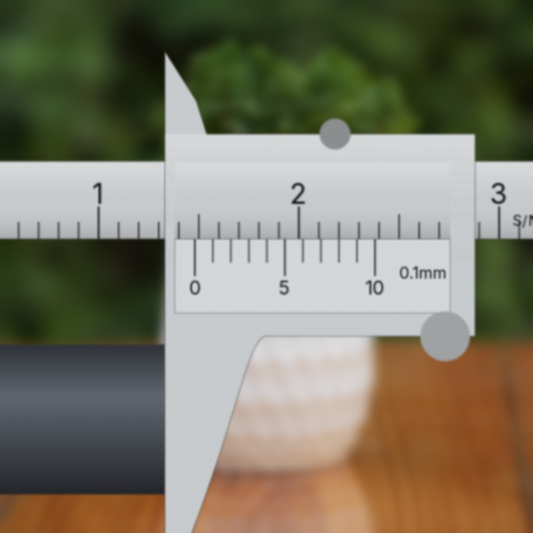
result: 14.8,mm
